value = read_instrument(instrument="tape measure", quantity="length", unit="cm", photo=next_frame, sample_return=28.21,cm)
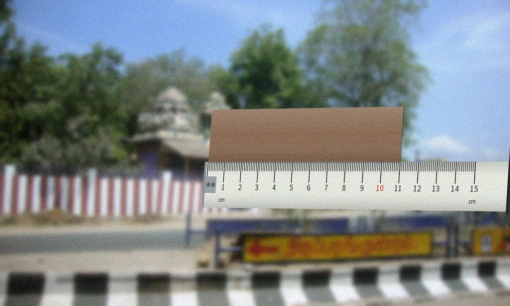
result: 11,cm
